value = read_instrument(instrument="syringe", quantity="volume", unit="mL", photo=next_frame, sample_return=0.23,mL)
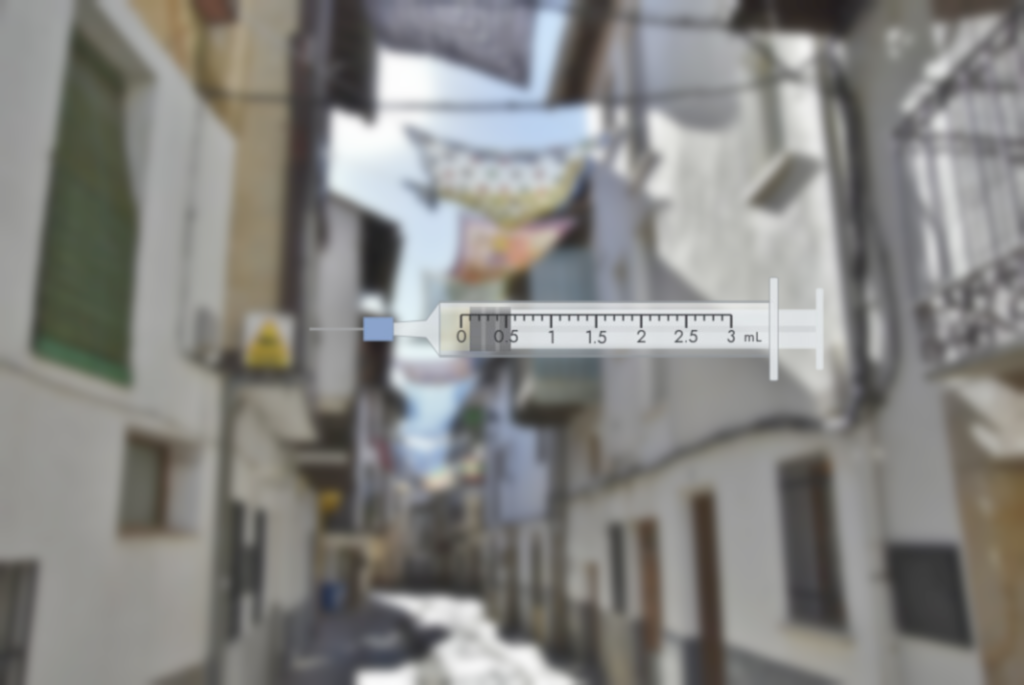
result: 0.1,mL
